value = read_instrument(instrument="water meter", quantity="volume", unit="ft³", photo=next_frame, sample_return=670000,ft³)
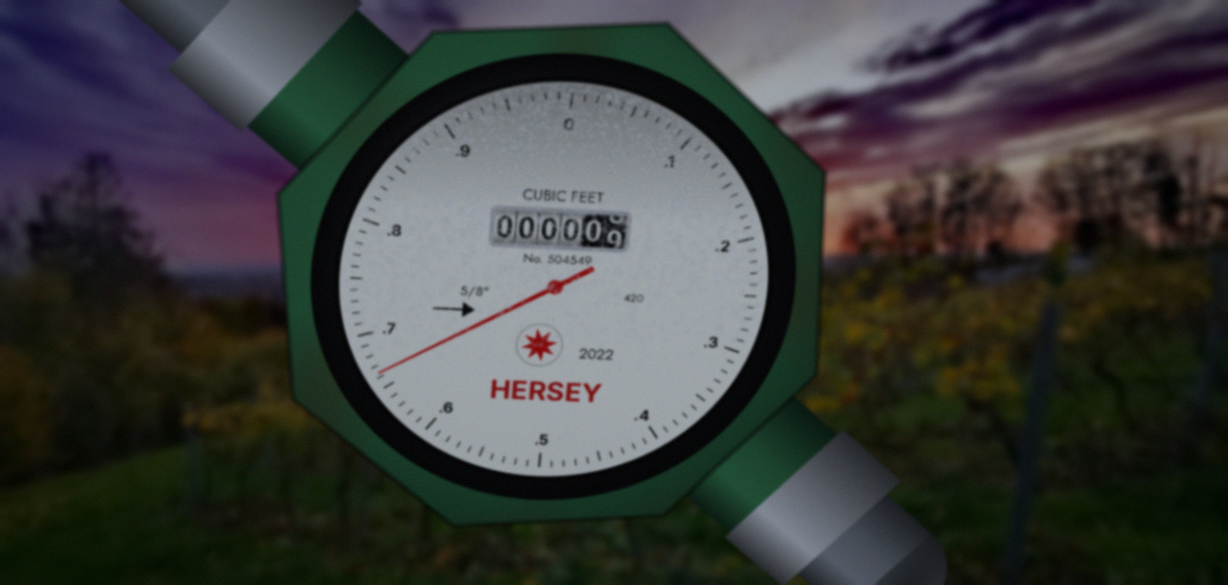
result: 8.66,ft³
